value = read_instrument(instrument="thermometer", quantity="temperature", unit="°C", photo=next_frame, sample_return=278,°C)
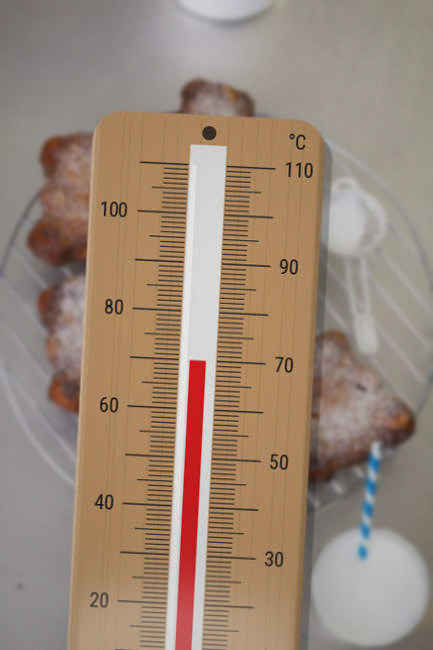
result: 70,°C
